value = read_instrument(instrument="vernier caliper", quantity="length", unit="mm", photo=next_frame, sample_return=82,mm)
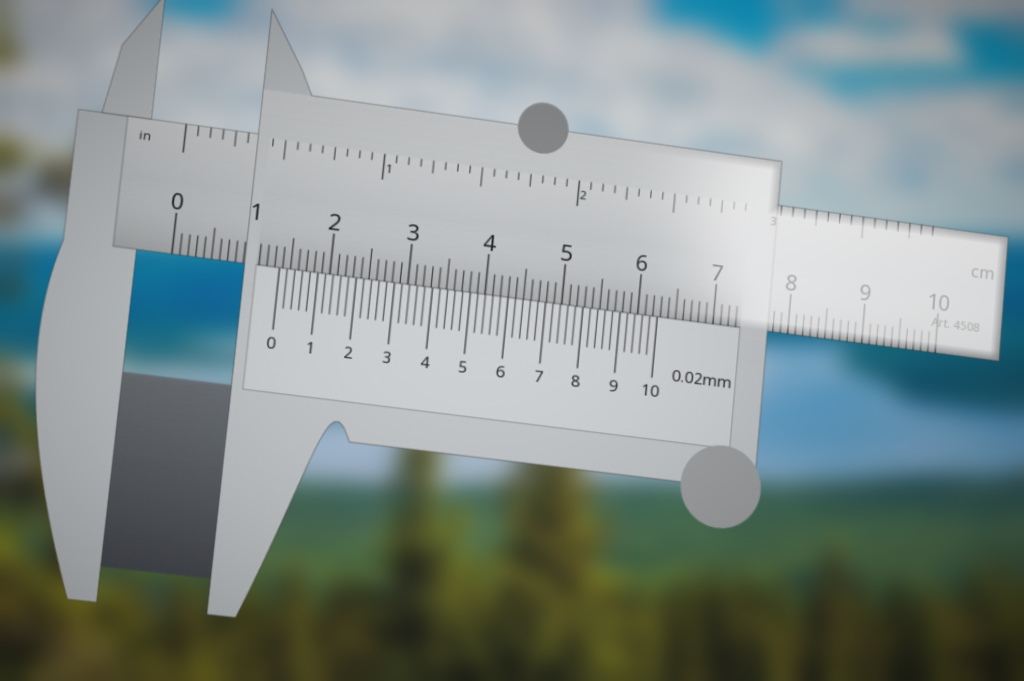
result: 13.6,mm
